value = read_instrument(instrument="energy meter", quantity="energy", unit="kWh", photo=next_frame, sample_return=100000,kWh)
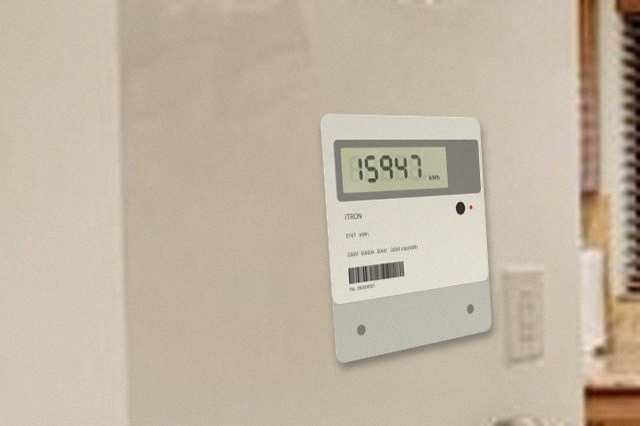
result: 15947,kWh
